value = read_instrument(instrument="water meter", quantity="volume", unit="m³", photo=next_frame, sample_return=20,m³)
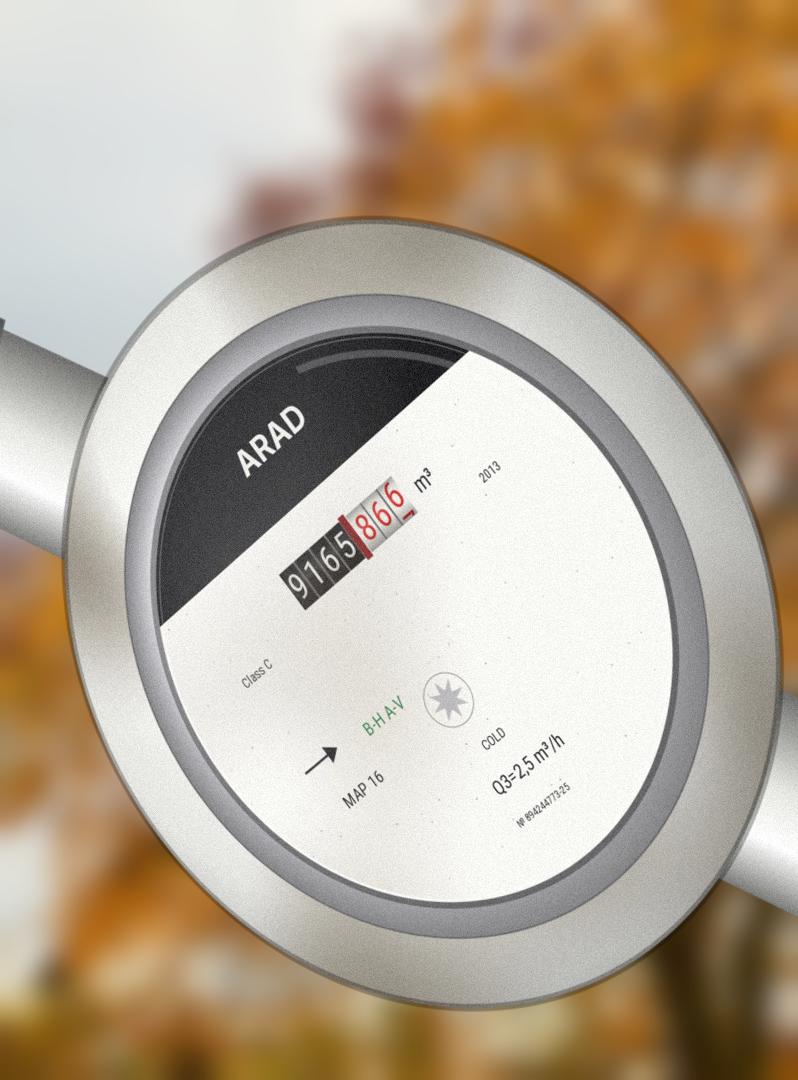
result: 9165.866,m³
